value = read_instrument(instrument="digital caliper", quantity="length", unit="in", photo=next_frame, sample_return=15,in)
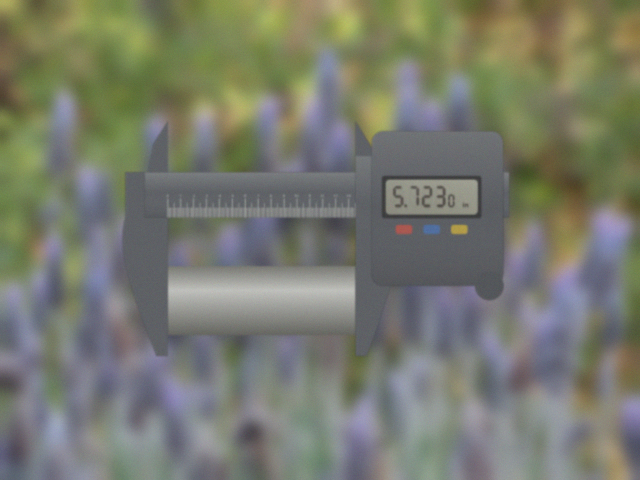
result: 5.7230,in
